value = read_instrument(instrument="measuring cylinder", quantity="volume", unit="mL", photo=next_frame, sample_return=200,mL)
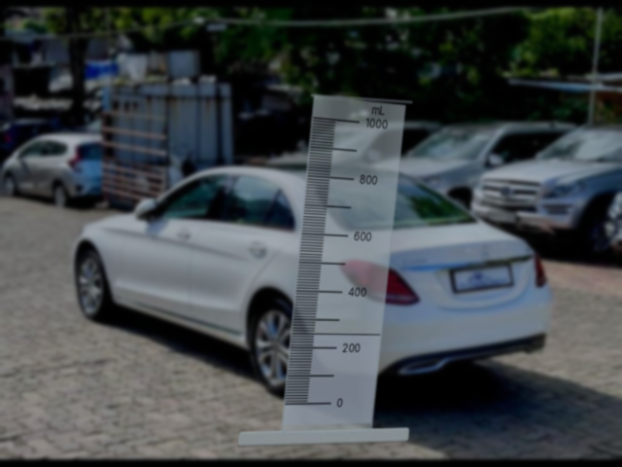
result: 250,mL
